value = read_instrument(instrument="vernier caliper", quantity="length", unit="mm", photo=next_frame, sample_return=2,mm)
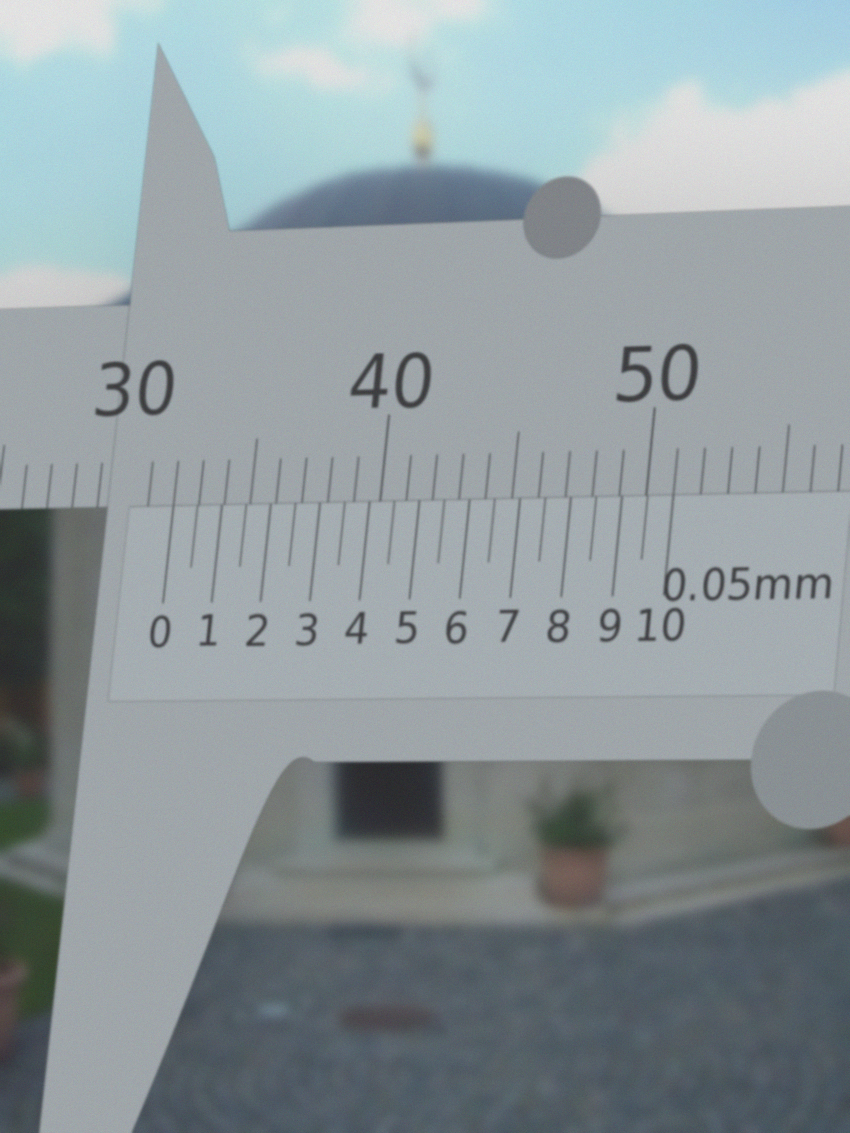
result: 32.0,mm
